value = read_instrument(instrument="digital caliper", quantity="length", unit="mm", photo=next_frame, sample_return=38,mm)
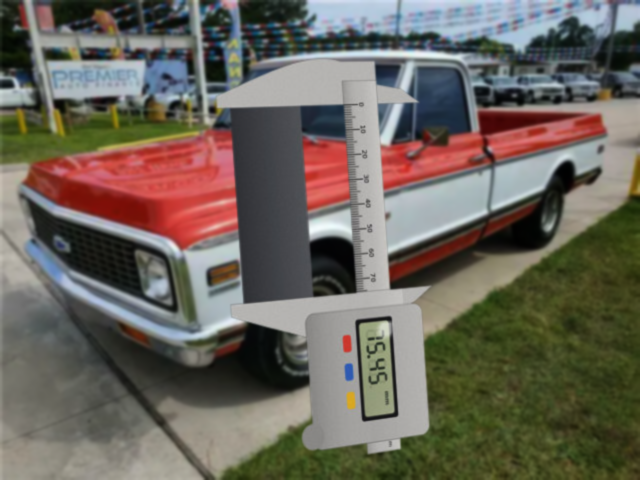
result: 75.45,mm
